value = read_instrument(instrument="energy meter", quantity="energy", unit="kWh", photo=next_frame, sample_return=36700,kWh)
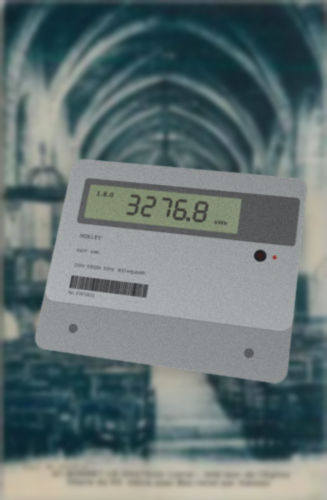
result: 3276.8,kWh
